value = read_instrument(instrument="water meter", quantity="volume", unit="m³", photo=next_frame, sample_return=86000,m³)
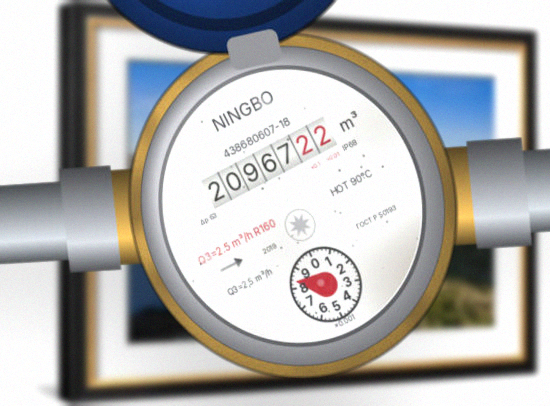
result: 20967.228,m³
